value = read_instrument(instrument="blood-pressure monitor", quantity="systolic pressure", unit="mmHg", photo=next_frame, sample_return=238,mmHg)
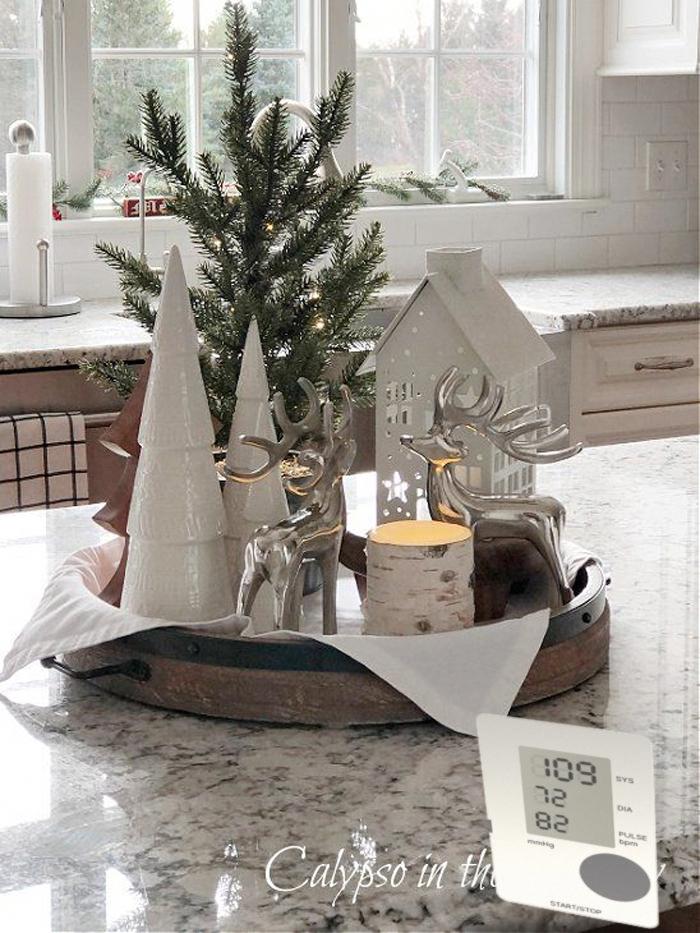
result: 109,mmHg
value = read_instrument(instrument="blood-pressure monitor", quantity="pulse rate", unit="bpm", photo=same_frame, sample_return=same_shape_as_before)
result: 82,bpm
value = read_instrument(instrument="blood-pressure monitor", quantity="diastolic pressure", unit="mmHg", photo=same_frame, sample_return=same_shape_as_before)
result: 72,mmHg
